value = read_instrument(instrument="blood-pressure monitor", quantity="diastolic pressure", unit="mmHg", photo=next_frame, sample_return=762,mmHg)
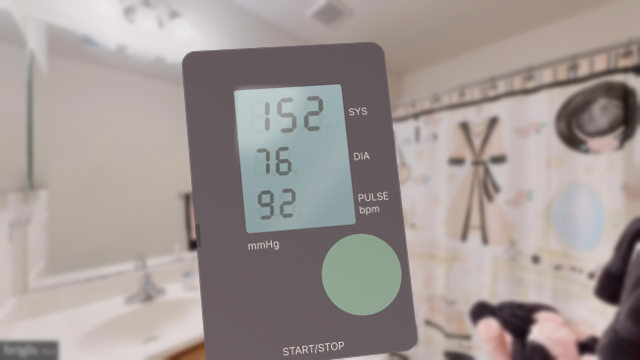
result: 76,mmHg
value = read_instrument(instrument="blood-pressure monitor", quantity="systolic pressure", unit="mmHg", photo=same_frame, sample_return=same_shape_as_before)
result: 152,mmHg
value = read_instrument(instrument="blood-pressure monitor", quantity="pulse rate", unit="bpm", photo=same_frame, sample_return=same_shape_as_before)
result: 92,bpm
